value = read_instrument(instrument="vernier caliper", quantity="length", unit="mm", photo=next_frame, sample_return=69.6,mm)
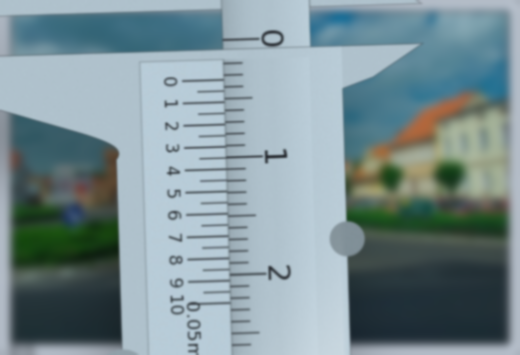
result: 3.4,mm
